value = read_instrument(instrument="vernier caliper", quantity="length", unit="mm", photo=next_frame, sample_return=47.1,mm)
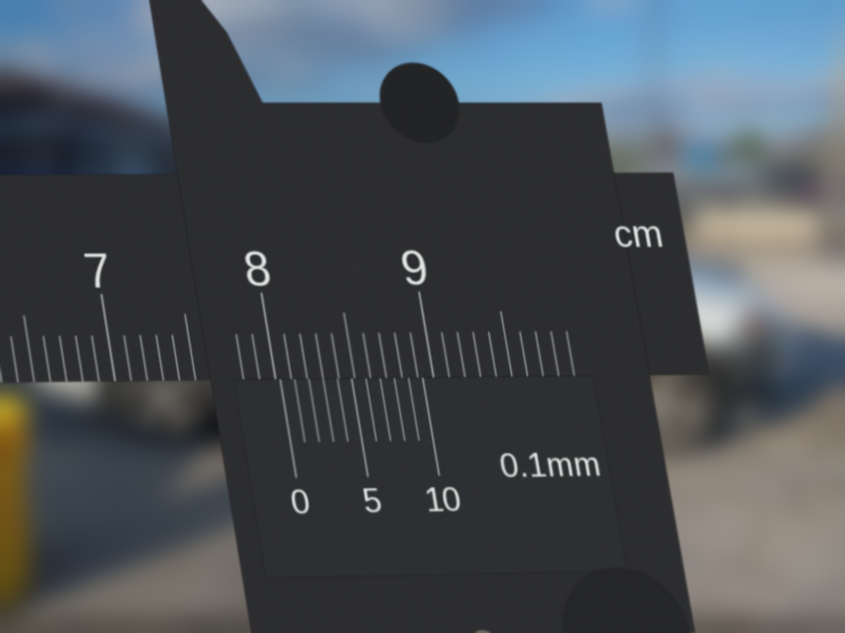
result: 80.3,mm
